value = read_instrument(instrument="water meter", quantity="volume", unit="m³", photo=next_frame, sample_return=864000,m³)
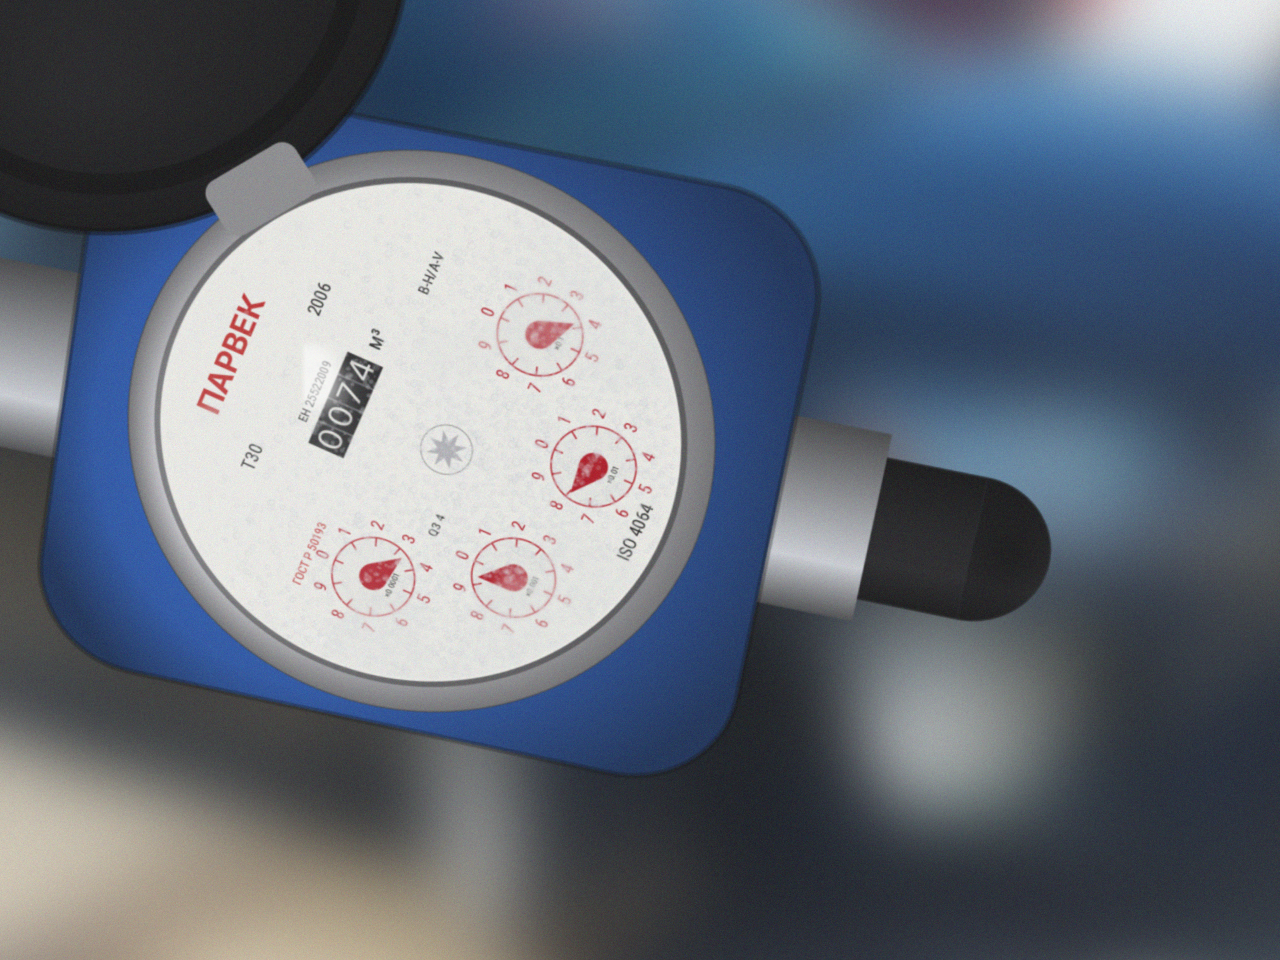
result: 74.3793,m³
